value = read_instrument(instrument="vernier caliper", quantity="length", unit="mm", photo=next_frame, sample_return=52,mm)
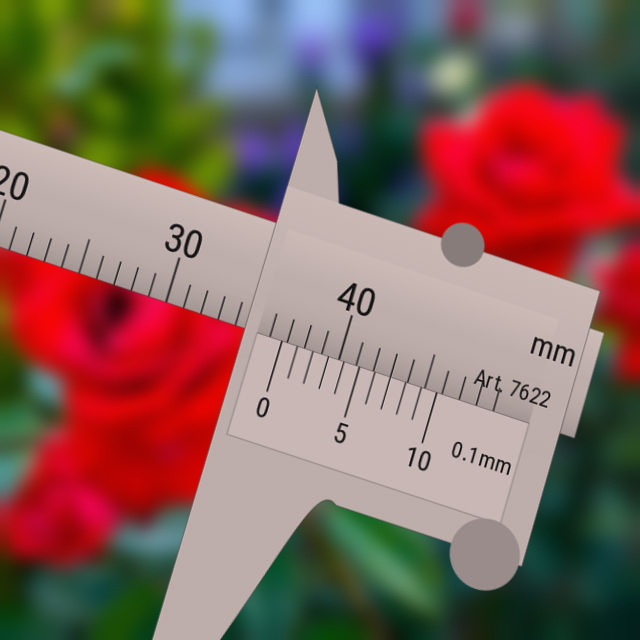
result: 36.7,mm
